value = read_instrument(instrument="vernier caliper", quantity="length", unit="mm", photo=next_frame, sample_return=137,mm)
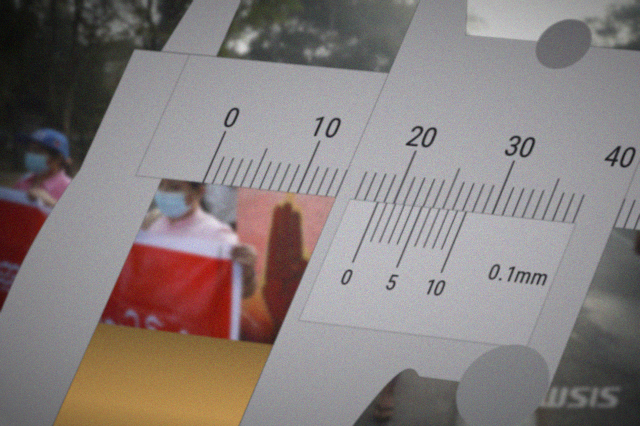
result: 18.4,mm
